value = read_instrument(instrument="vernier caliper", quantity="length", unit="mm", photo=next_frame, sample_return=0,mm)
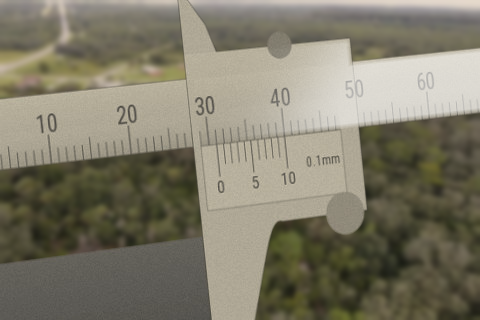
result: 31.0,mm
